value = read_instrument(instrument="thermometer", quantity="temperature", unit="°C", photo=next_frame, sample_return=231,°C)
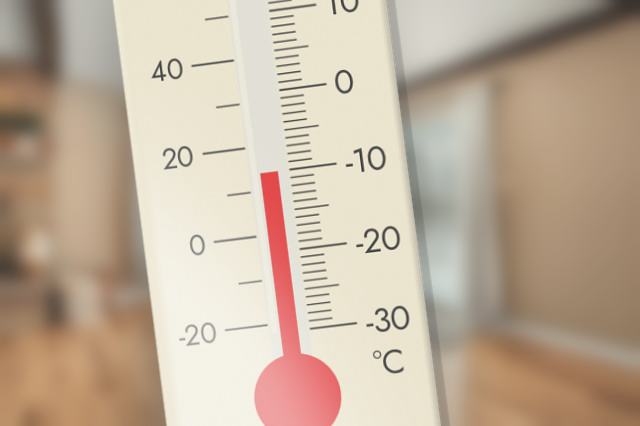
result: -10,°C
